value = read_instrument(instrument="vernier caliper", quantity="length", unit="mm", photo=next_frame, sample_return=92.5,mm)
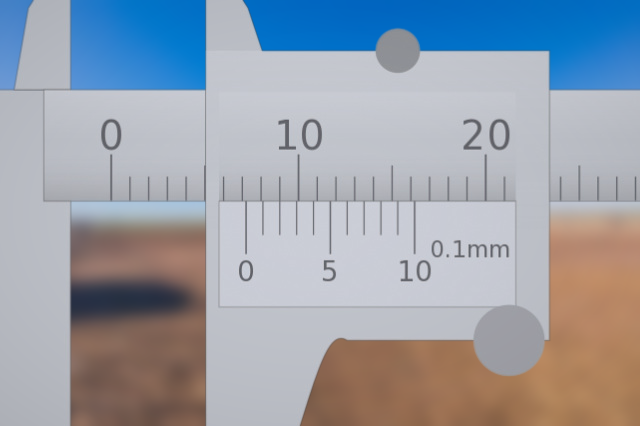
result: 7.2,mm
